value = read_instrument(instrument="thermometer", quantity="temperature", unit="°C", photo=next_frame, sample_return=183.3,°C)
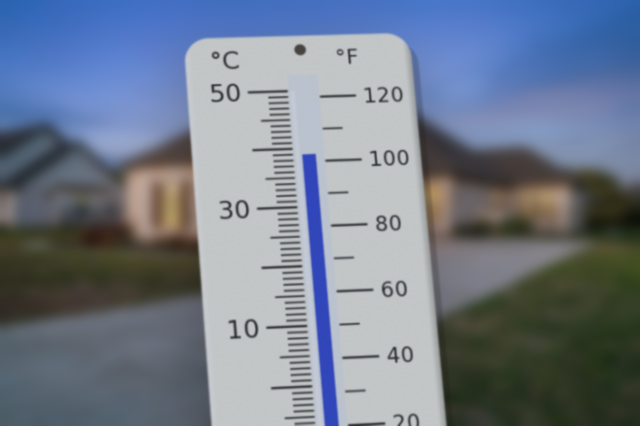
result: 39,°C
